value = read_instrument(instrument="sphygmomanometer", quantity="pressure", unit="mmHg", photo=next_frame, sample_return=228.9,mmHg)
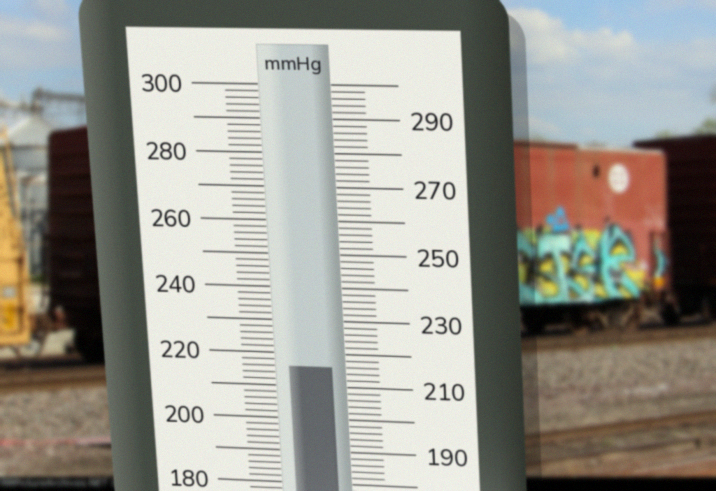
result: 216,mmHg
